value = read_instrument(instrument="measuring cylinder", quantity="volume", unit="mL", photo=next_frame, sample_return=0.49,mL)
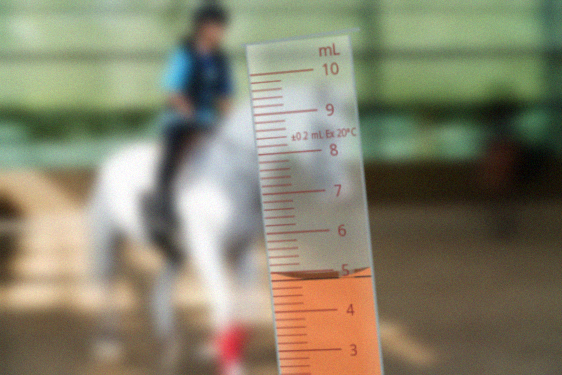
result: 4.8,mL
